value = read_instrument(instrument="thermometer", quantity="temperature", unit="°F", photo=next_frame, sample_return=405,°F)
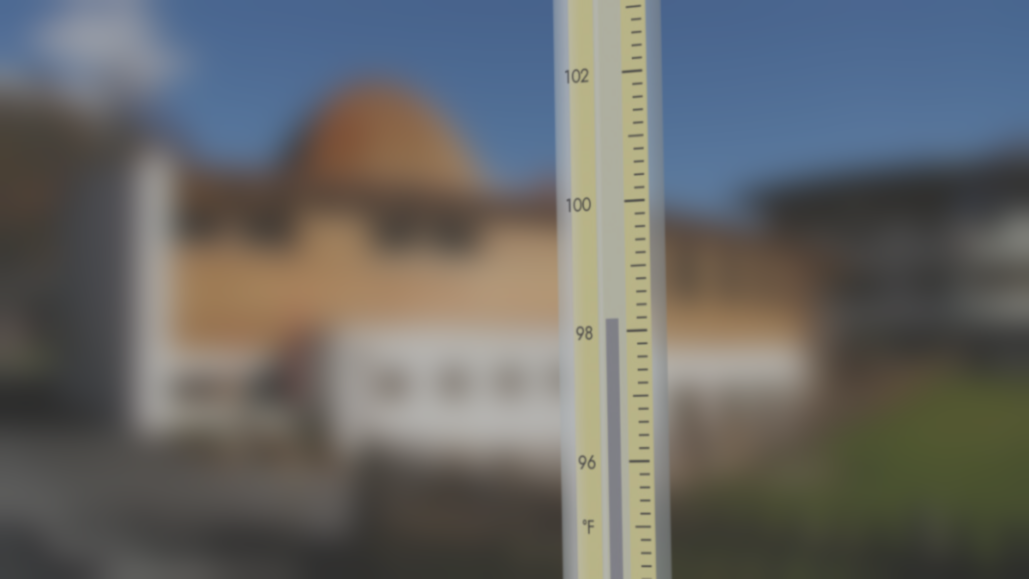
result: 98.2,°F
